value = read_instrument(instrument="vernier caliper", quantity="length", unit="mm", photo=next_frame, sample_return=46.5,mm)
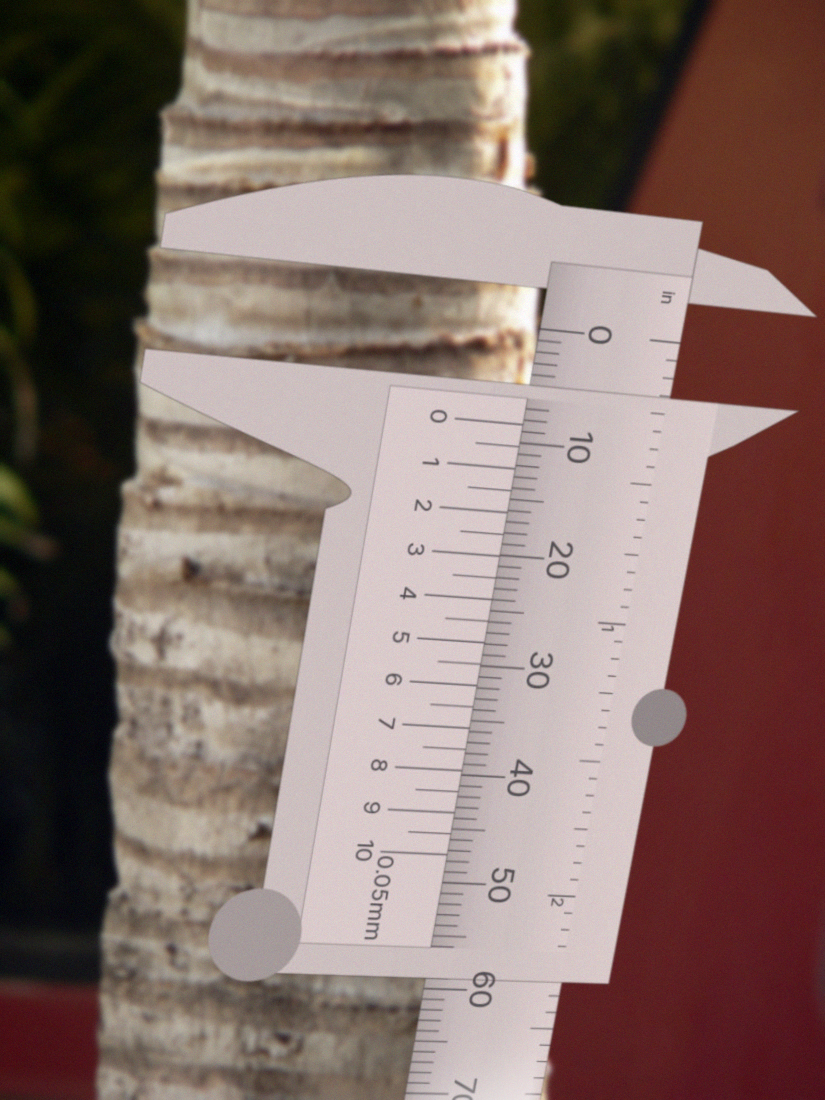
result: 8.4,mm
